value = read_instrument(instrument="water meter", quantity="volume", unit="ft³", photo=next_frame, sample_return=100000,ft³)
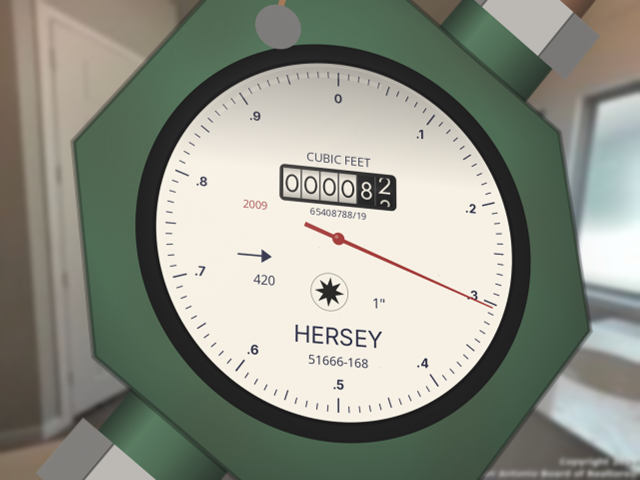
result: 82.30,ft³
